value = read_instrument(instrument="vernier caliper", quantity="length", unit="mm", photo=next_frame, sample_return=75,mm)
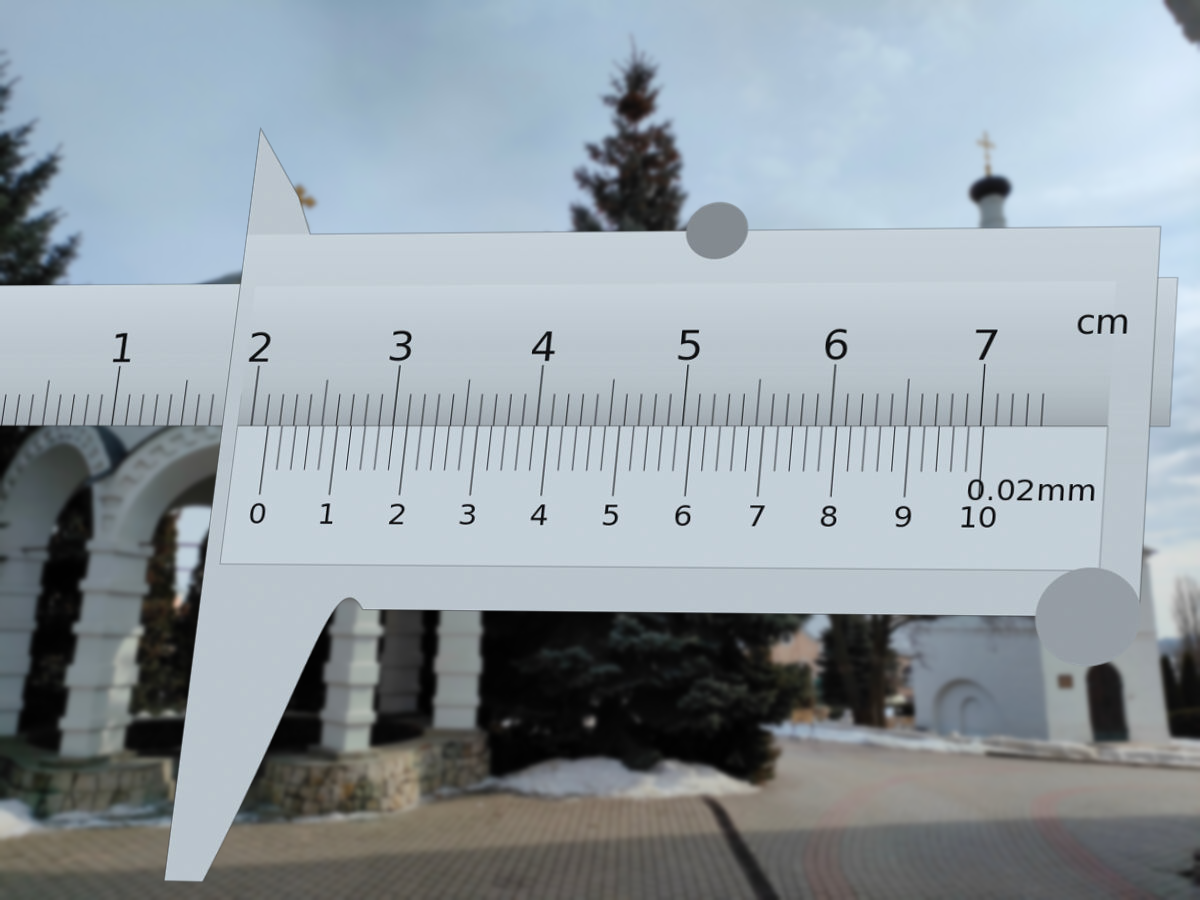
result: 21.2,mm
